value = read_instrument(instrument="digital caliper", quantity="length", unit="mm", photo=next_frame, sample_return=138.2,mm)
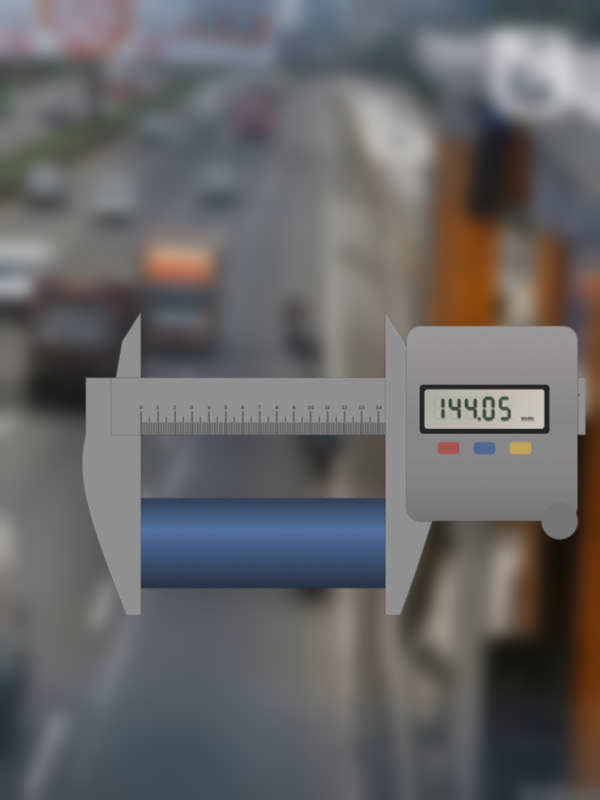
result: 144.05,mm
